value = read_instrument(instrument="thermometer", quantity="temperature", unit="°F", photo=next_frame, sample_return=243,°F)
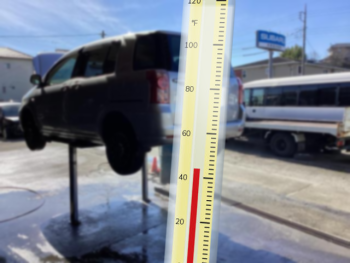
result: 44,°F
